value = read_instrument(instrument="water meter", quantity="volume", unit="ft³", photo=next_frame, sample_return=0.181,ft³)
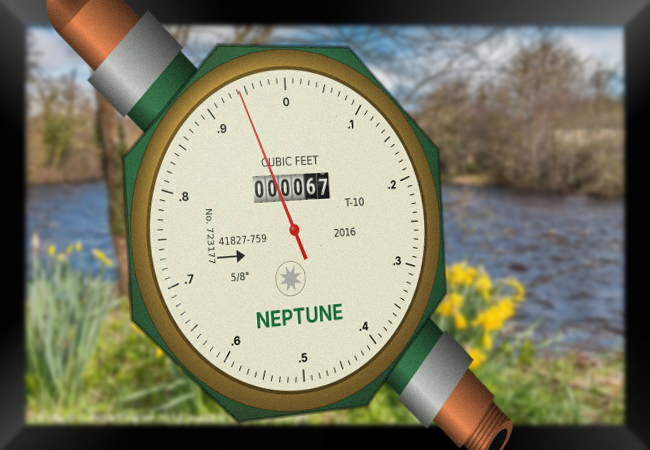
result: 66.94,ft³
